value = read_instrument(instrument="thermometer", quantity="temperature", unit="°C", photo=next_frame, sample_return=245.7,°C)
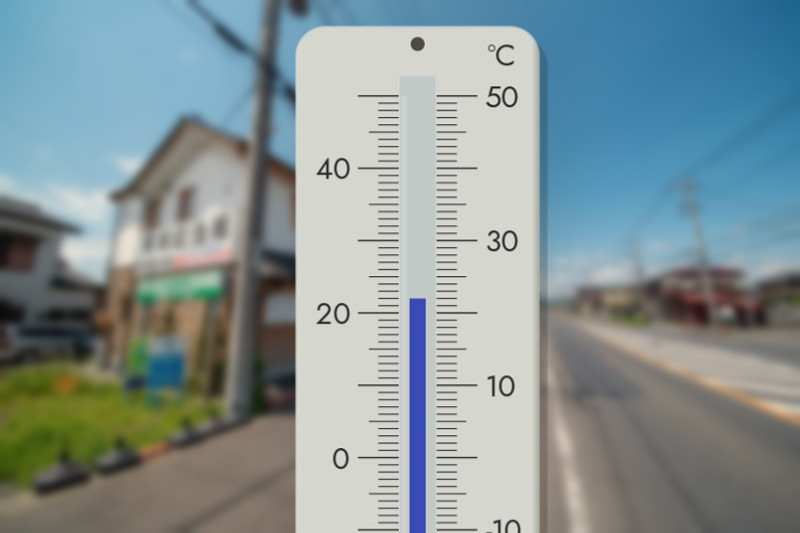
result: 22,°C
